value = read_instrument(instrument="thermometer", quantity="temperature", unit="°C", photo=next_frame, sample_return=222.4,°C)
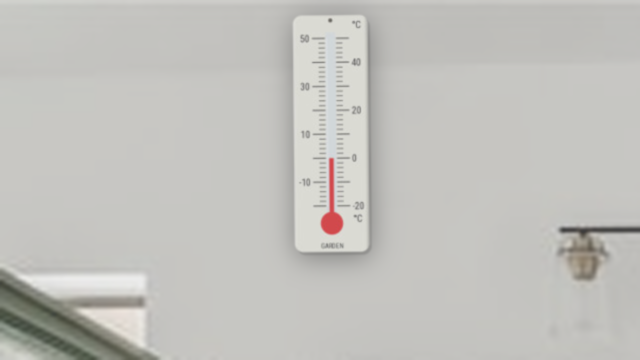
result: 0,°C
